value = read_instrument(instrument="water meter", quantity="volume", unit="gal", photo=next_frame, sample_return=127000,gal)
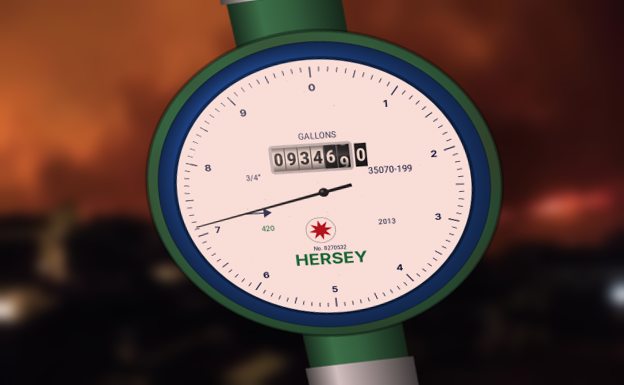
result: 934687.1,gal
